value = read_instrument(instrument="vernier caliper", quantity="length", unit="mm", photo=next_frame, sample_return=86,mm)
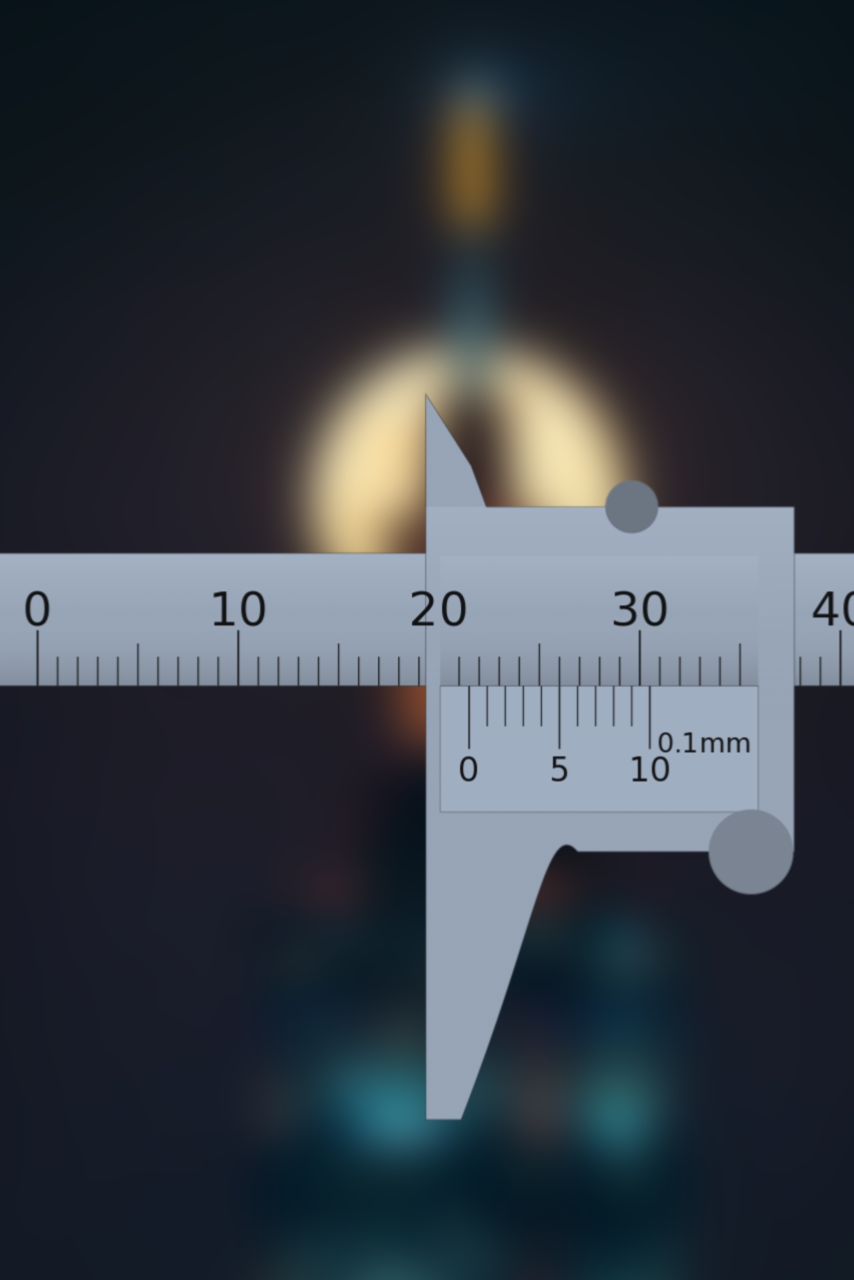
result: 21.5,mm
